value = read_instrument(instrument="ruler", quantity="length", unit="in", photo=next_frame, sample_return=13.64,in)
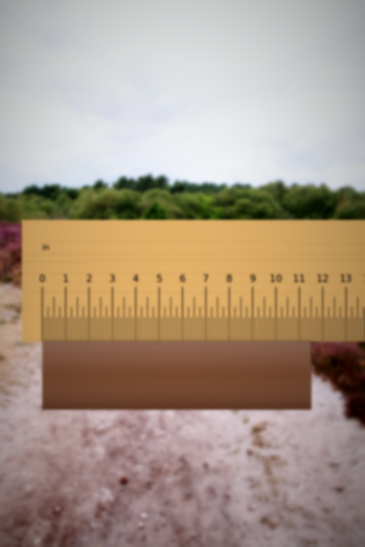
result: 11.5,in
